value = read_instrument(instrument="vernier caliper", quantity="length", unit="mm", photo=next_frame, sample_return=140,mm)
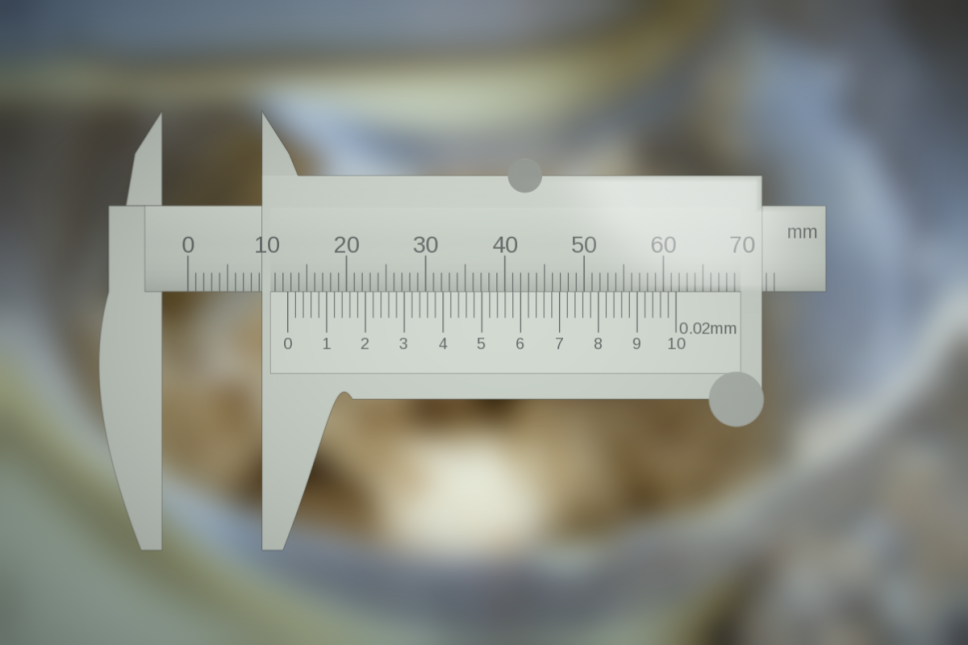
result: 12.6,mm
